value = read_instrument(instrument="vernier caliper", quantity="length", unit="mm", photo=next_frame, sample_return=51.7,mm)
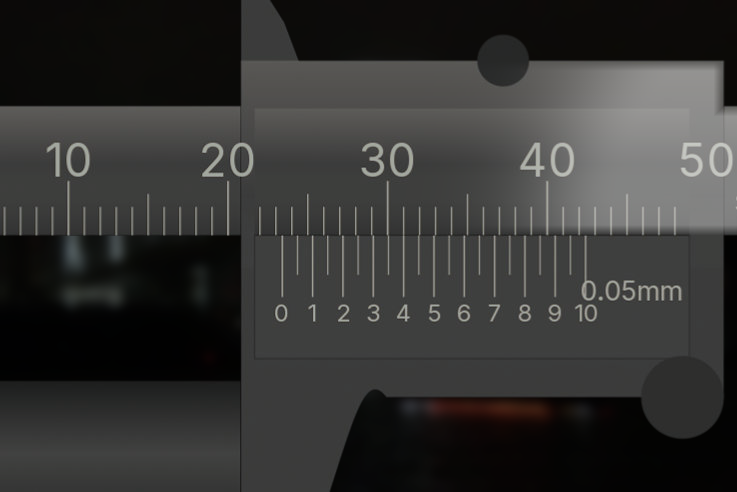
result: 23.4,mm
